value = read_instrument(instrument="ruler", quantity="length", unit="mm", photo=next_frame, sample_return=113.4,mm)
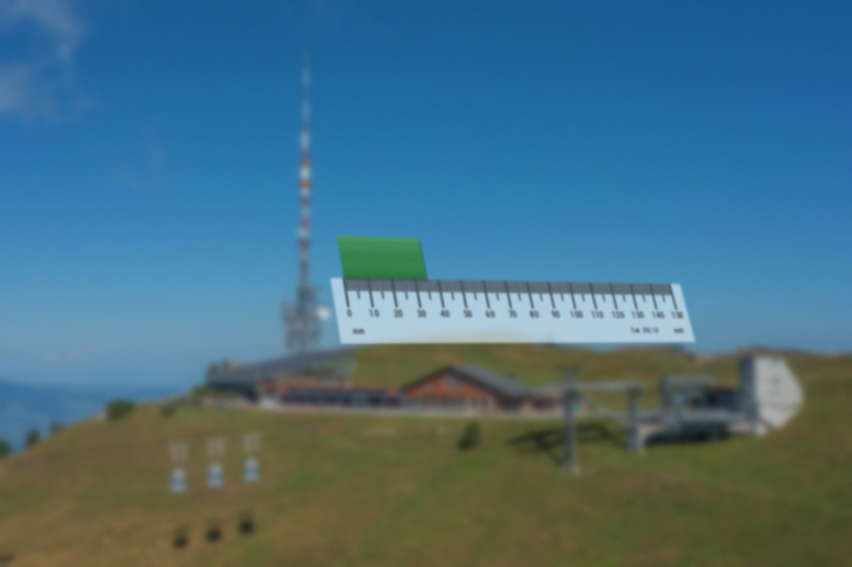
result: 35,mm
